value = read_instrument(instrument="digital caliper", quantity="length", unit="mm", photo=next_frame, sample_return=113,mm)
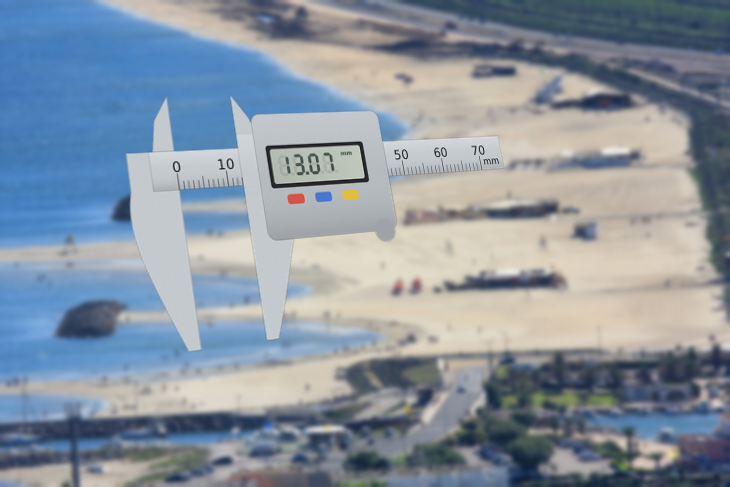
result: 13.07,mm
